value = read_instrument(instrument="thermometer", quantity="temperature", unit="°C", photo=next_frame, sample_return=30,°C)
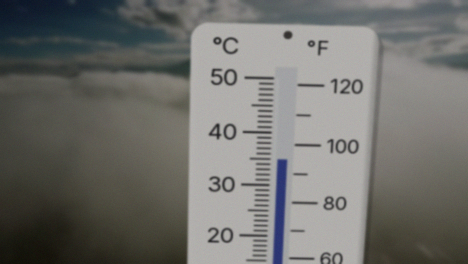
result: 35,°C
